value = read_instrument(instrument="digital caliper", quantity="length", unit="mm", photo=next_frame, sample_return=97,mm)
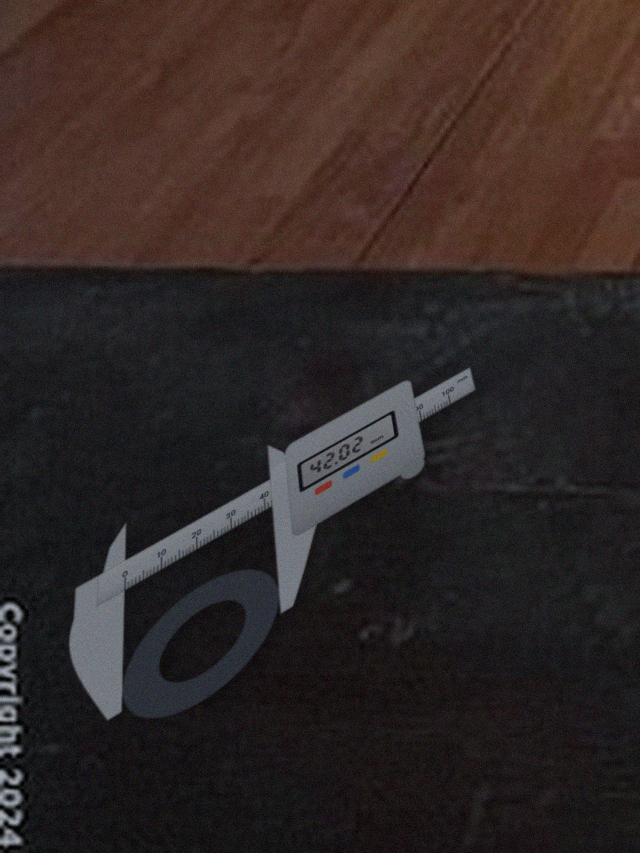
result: 42.02,mm
